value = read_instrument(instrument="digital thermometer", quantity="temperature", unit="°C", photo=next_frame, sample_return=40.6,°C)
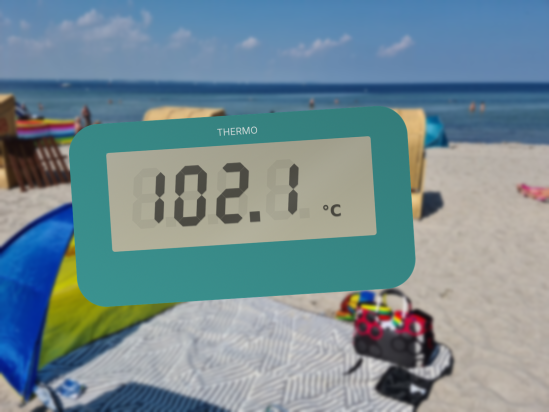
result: 102.1,°C
